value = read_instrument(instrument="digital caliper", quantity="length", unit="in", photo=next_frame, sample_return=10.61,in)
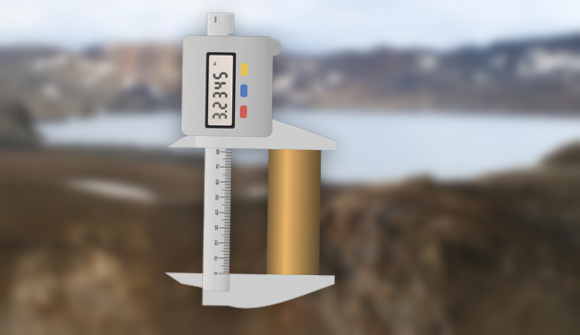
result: 3.2345,in
